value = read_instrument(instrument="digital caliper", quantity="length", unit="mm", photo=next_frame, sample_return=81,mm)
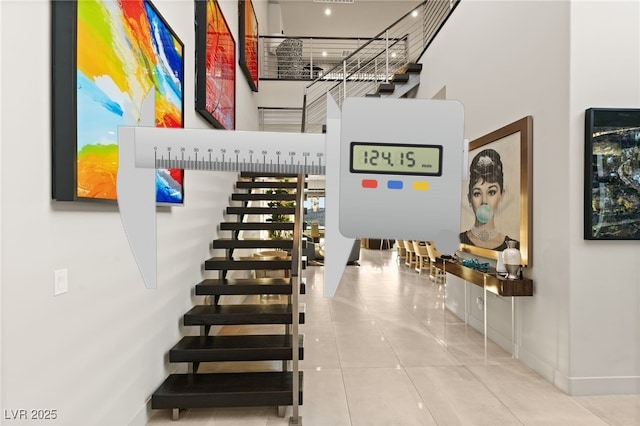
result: 124.15,mm
